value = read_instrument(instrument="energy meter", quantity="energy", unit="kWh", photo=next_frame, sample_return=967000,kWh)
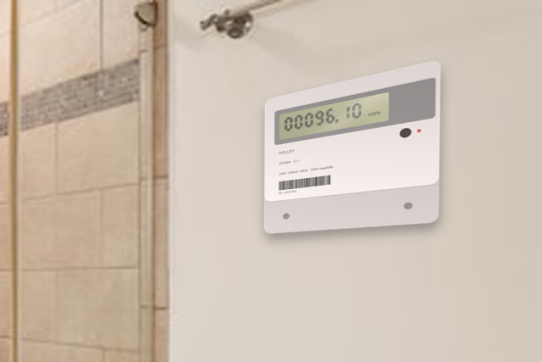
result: 96.10,kWh
